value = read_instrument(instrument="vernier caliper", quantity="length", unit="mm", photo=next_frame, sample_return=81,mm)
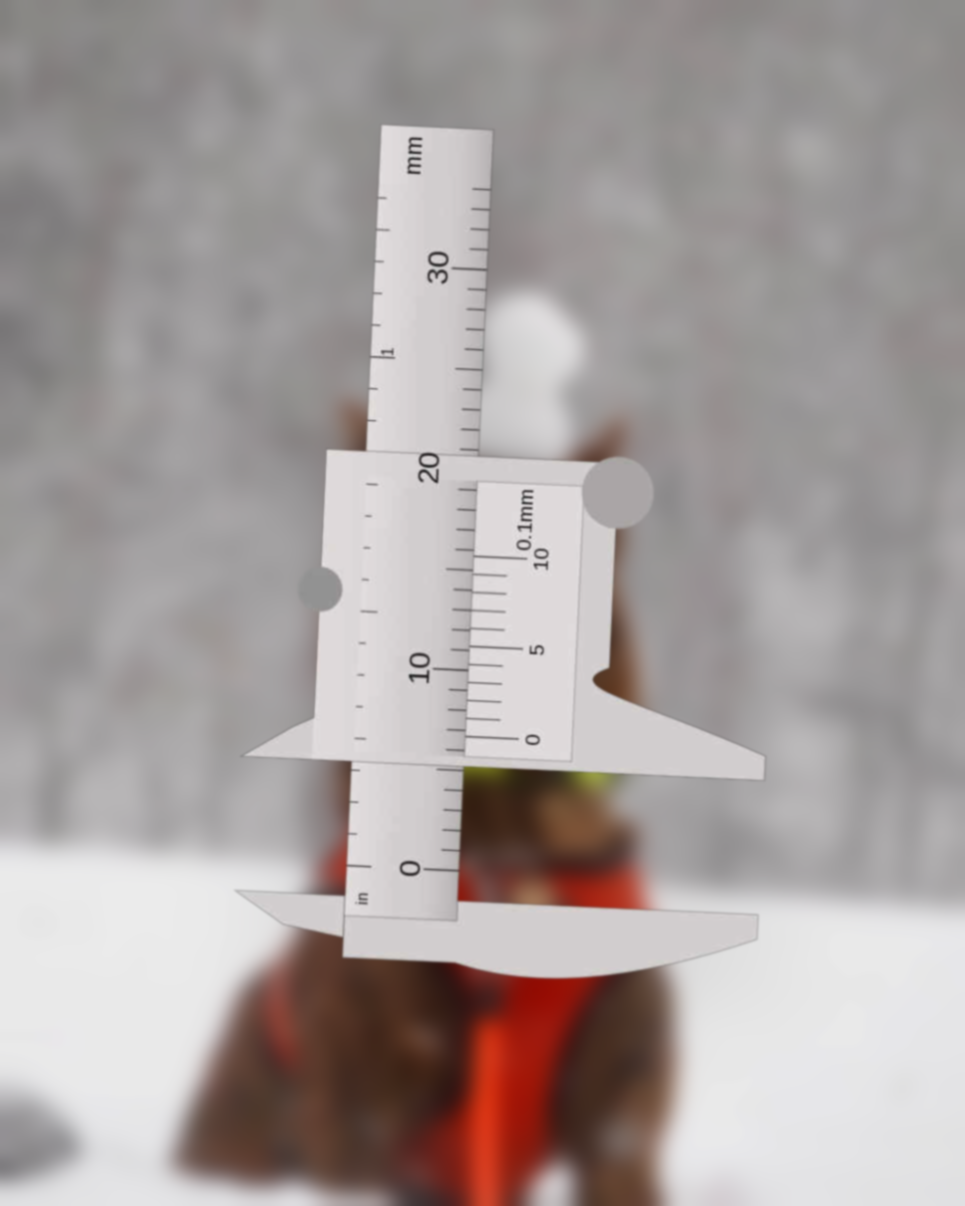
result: 6.7,mm
